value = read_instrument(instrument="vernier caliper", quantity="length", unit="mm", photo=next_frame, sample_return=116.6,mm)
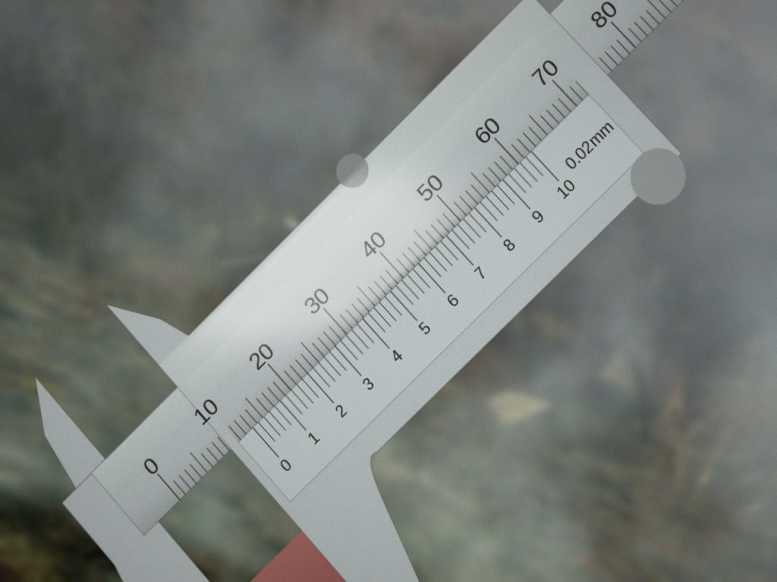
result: 13.2,mm
